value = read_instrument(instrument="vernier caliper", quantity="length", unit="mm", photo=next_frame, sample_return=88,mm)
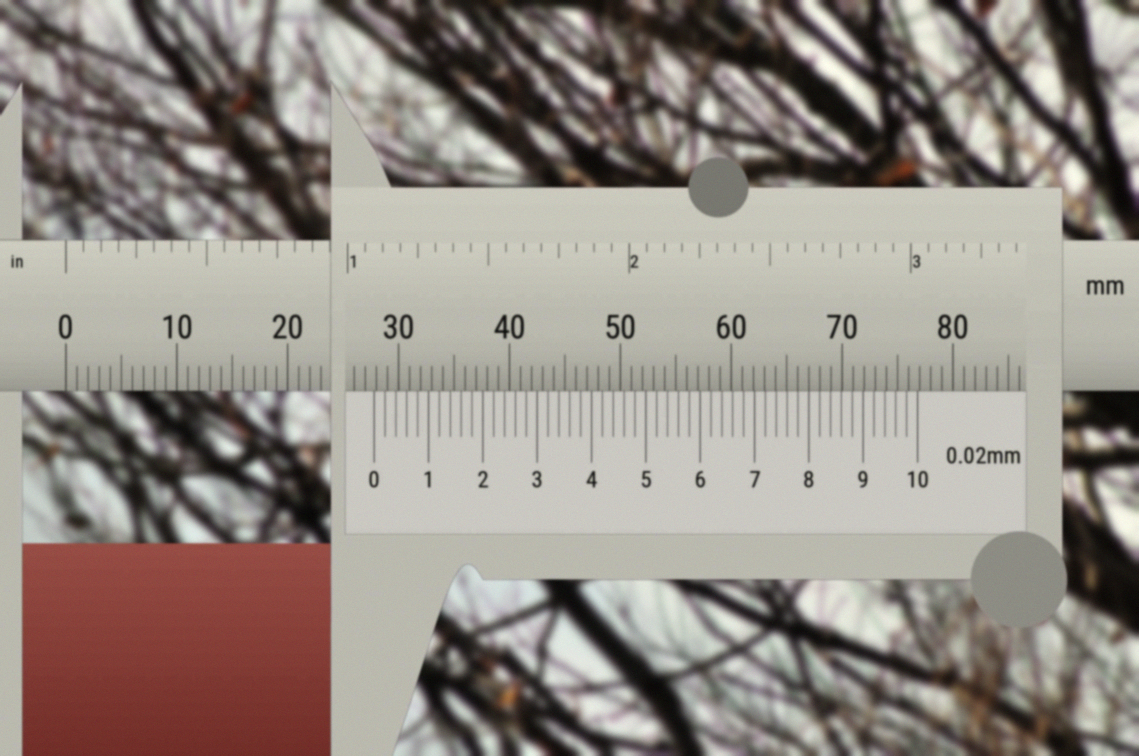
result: 27.8,mm
